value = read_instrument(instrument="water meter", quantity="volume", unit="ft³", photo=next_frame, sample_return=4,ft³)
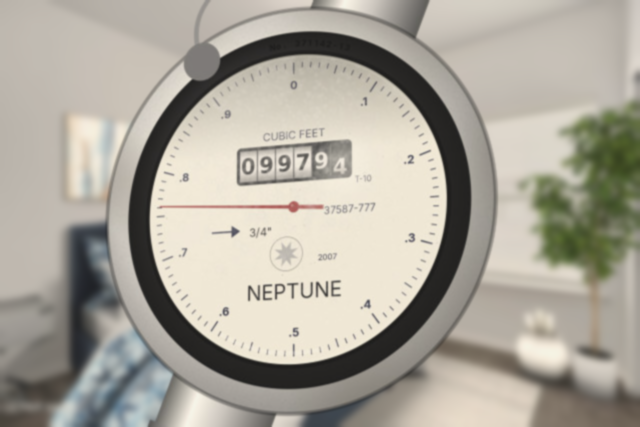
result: 99793.76,ft³
